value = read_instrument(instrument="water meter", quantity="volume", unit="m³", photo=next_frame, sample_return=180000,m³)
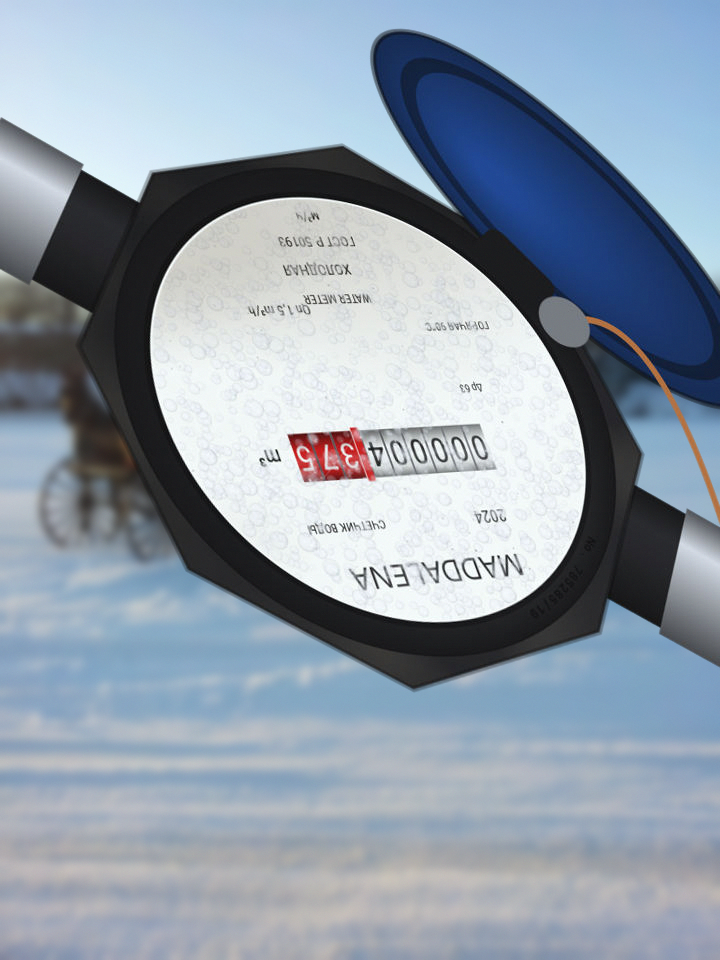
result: 4.375,m³
